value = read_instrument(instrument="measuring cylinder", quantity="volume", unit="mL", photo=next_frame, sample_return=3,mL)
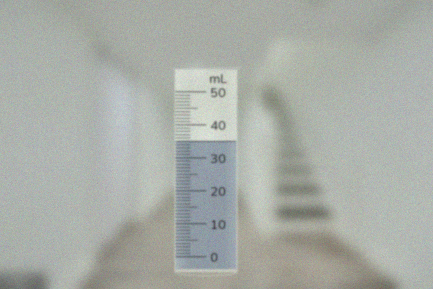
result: 35,mL
